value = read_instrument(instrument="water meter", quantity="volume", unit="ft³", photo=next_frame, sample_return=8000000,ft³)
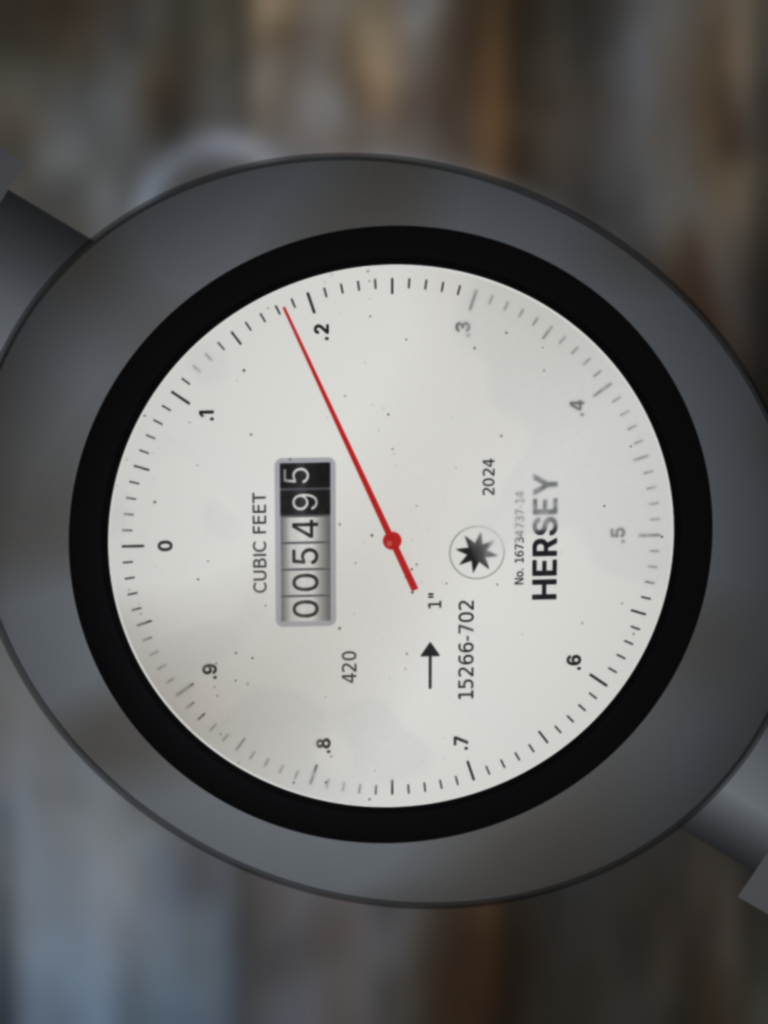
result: 5495.18,ft³
